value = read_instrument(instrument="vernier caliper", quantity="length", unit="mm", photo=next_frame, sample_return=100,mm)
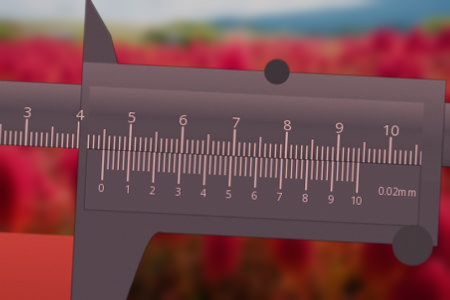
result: 45.0,mm
